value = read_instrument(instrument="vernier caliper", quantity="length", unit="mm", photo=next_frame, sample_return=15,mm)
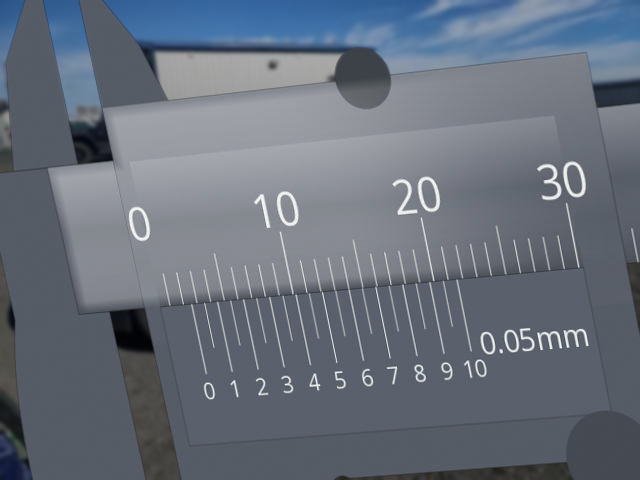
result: 2.6,mm
